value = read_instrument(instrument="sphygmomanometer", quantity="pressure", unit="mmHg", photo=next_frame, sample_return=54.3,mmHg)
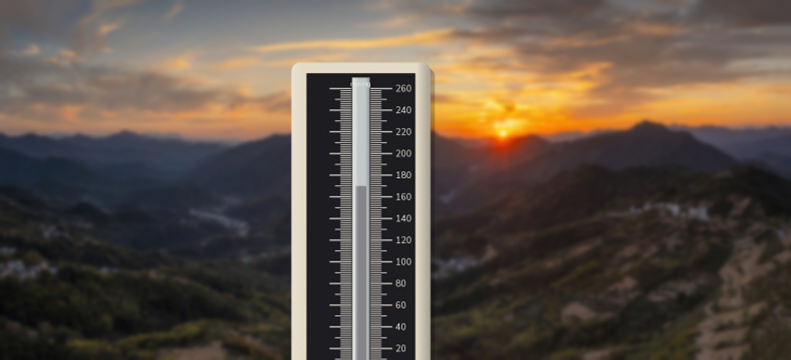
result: 170,mmHg
